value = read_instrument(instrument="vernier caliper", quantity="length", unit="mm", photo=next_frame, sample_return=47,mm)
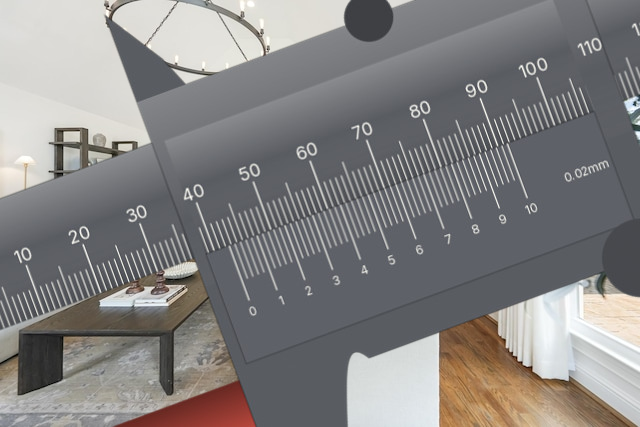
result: 42.6,mm
